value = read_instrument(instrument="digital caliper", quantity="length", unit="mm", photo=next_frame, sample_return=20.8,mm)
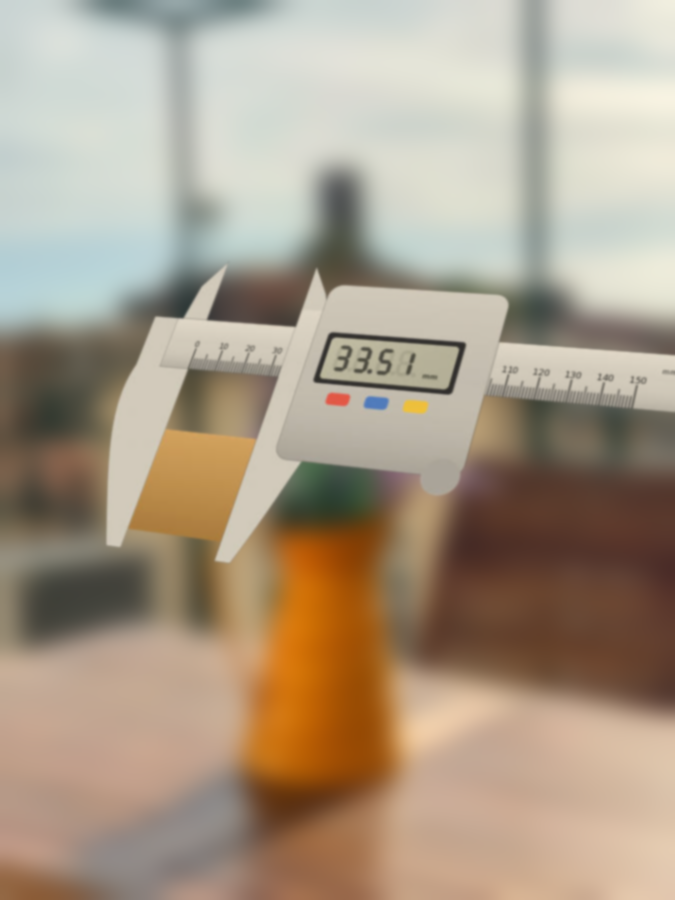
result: 33.51,mm
